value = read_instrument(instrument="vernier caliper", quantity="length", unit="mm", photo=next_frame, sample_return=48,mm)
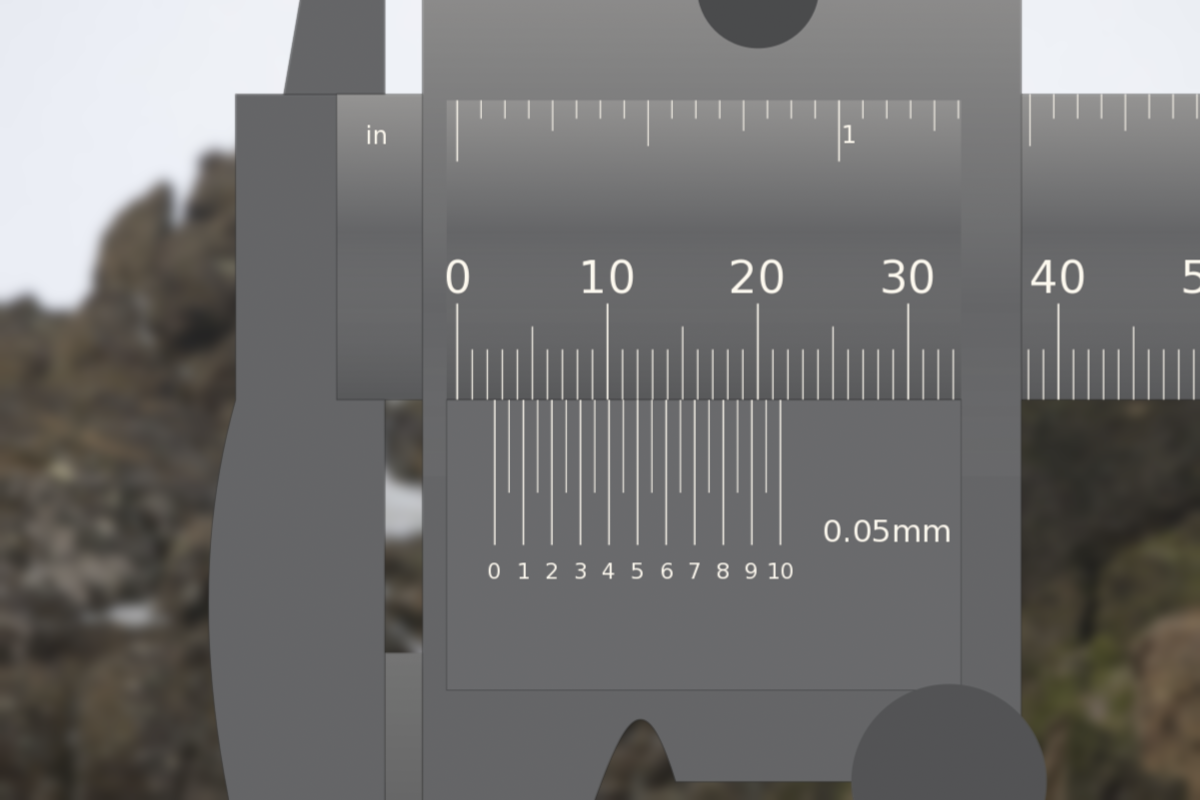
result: 2.5,mm
